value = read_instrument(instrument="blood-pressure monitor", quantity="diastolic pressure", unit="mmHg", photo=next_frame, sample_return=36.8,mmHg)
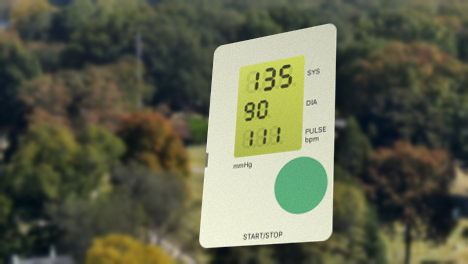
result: 90,mmHg
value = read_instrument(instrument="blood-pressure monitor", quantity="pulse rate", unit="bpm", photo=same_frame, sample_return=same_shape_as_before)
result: 111,bpm
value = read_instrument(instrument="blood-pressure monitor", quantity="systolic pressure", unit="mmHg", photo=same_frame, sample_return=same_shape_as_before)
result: 135,mmHg
